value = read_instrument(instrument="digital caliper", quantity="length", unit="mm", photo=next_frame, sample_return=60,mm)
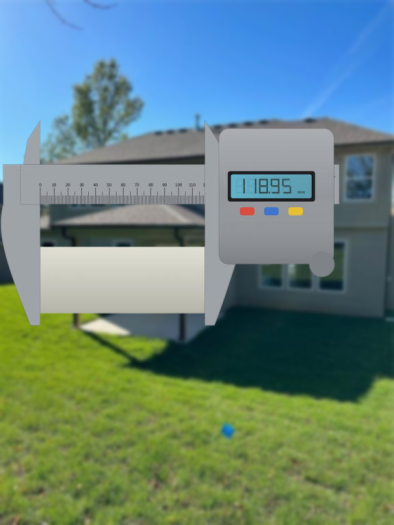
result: 118.95,mm
